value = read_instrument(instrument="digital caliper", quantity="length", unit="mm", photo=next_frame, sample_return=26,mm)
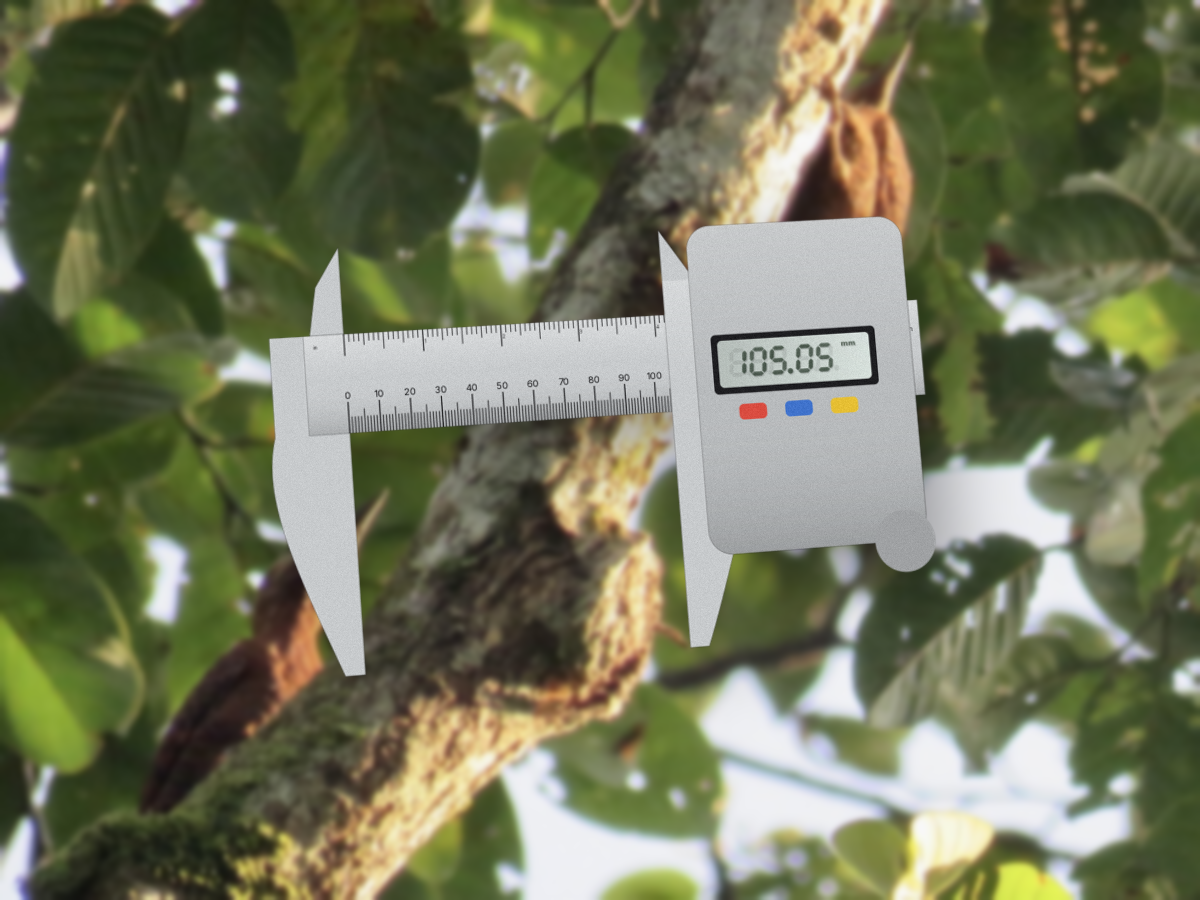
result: 105.05,mm
